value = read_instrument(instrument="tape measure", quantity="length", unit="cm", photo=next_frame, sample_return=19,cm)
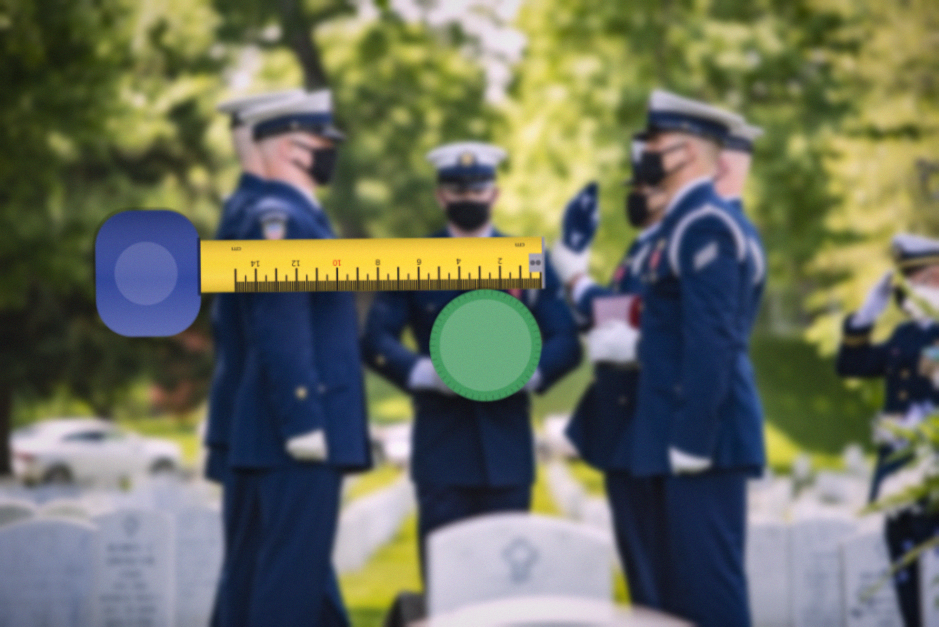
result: 5.5,cm
